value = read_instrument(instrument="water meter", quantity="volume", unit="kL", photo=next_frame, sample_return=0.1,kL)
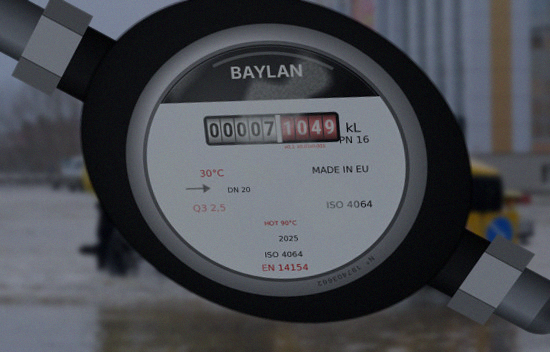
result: 7.1049,kL
